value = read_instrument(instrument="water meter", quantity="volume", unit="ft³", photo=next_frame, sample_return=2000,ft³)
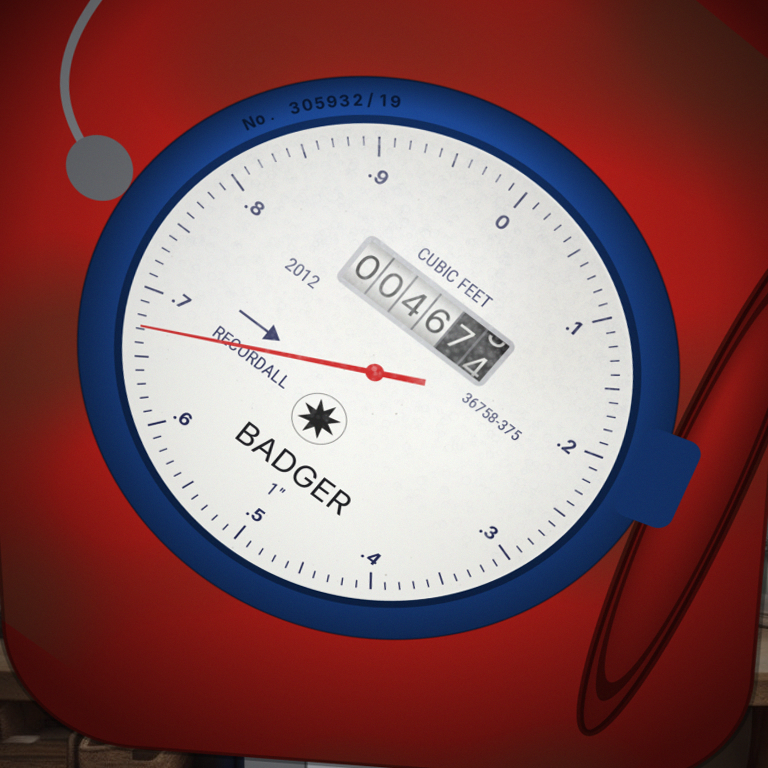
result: 4673.67,ft³
